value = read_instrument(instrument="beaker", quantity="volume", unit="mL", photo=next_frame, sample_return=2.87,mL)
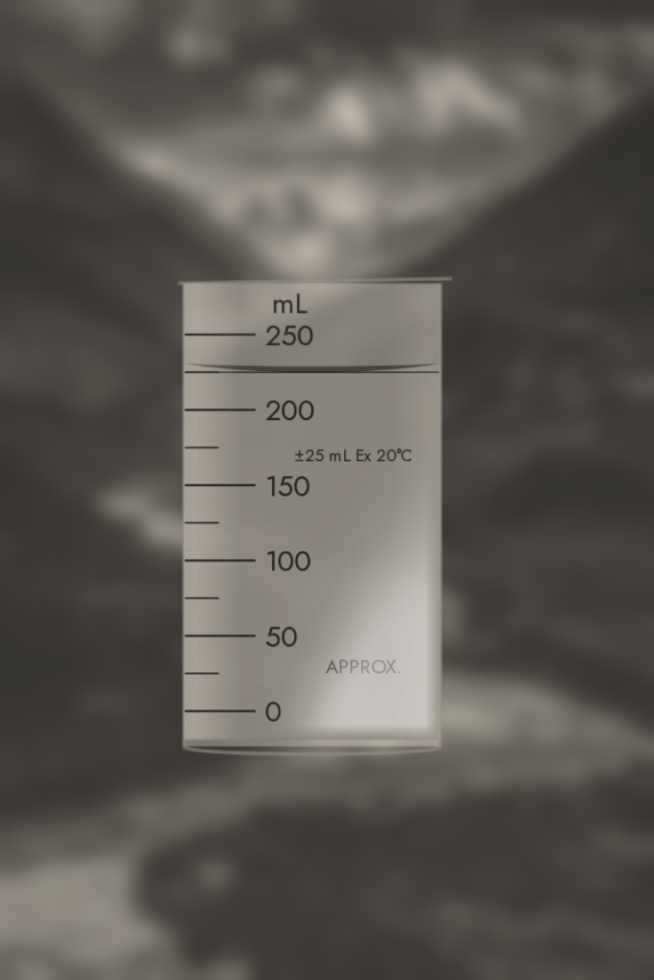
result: 225,mL
